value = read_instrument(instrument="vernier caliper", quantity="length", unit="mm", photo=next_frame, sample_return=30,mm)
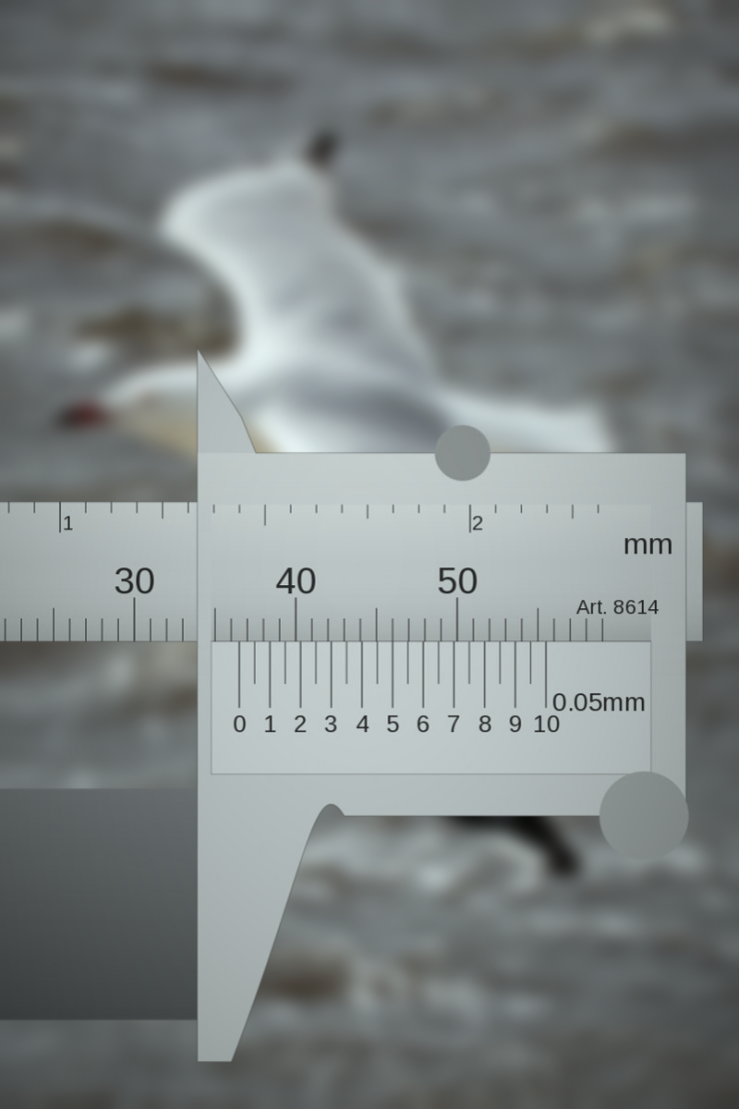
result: 36.5,mm
